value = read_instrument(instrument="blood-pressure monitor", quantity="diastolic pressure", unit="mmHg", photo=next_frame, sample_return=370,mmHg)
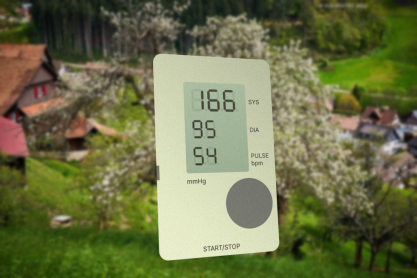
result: 95,mmHg
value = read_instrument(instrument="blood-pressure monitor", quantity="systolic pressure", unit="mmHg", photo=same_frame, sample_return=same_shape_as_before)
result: 166,mmHg
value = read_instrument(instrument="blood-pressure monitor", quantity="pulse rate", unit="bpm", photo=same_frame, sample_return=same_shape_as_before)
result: 54,bpm
